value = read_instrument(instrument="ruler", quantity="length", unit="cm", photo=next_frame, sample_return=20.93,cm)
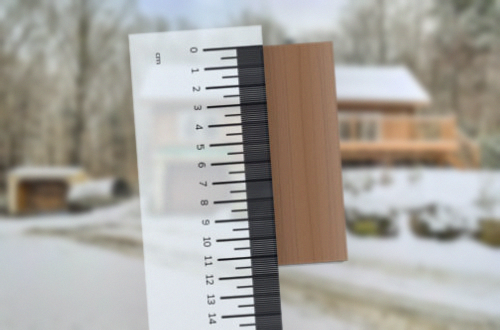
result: 11.5,cm
